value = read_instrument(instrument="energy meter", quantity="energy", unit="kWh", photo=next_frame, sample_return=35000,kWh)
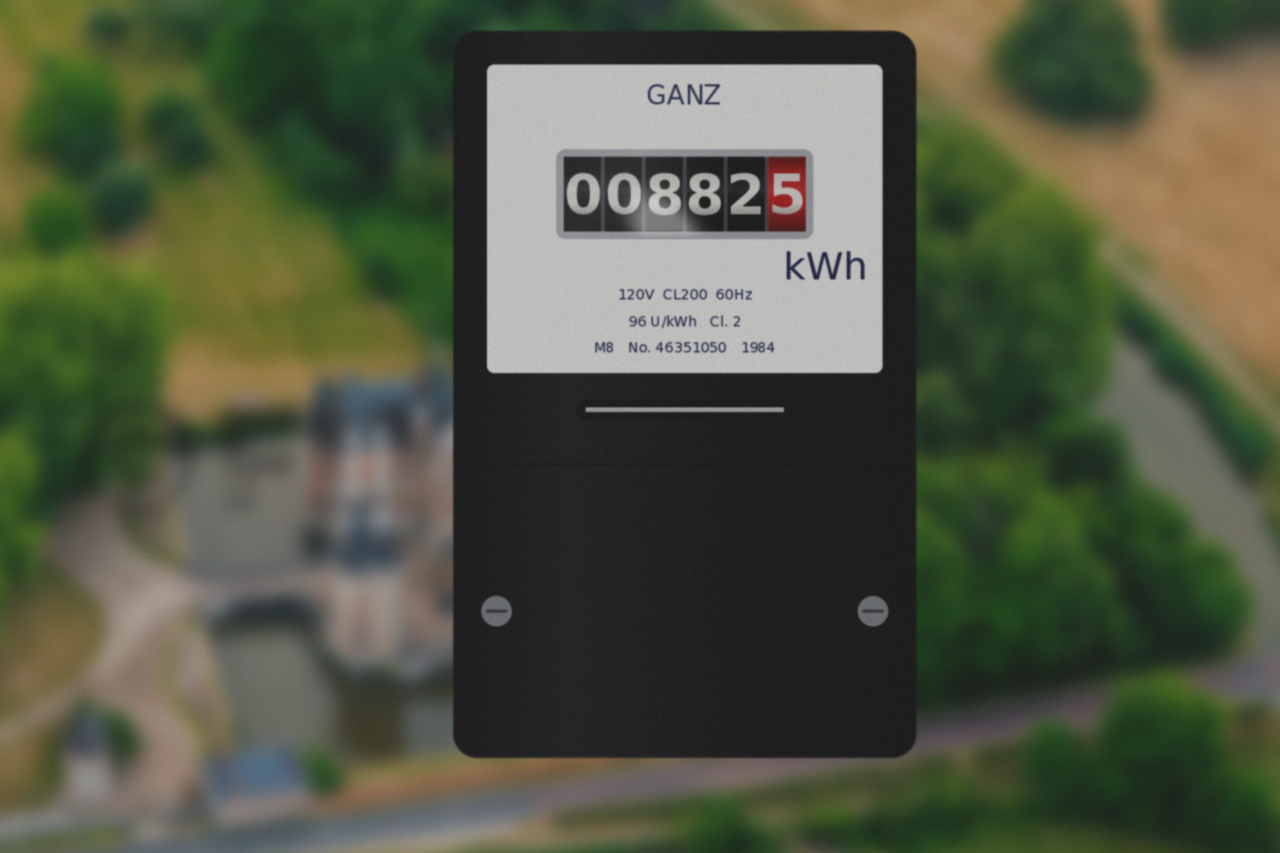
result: 882.5,kWh
